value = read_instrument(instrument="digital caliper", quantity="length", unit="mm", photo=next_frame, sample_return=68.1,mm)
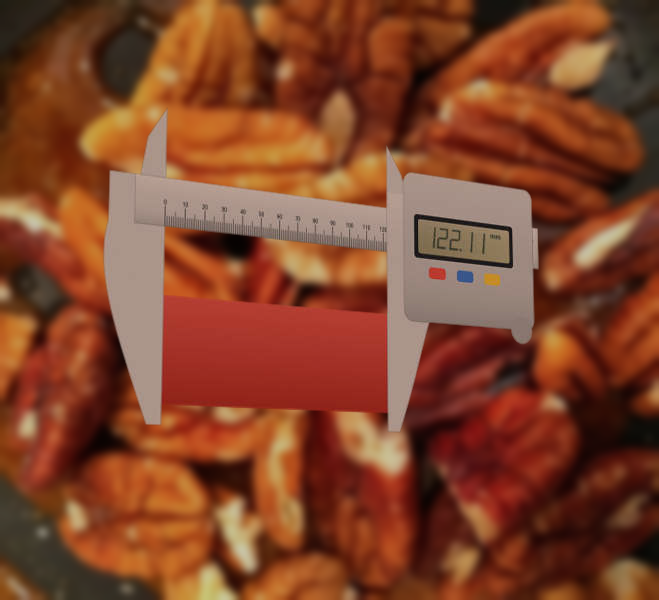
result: 122.11,mm
